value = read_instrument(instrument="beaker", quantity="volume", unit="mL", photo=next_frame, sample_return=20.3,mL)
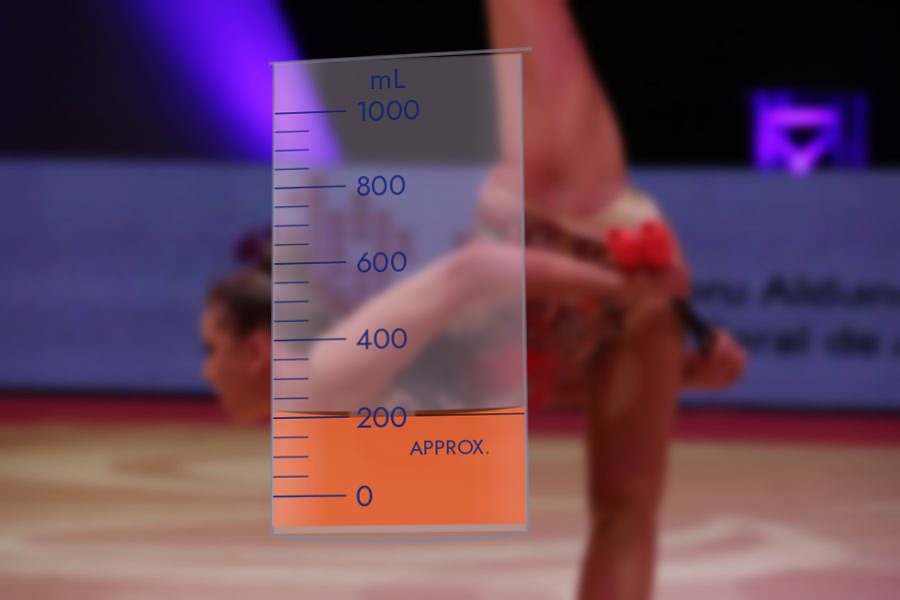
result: 200,mL
